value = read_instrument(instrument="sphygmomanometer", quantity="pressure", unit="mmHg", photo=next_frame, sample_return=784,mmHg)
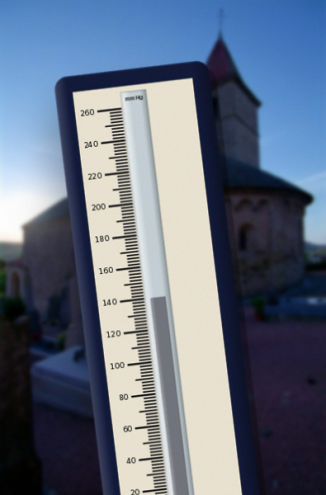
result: 140,mmHg
